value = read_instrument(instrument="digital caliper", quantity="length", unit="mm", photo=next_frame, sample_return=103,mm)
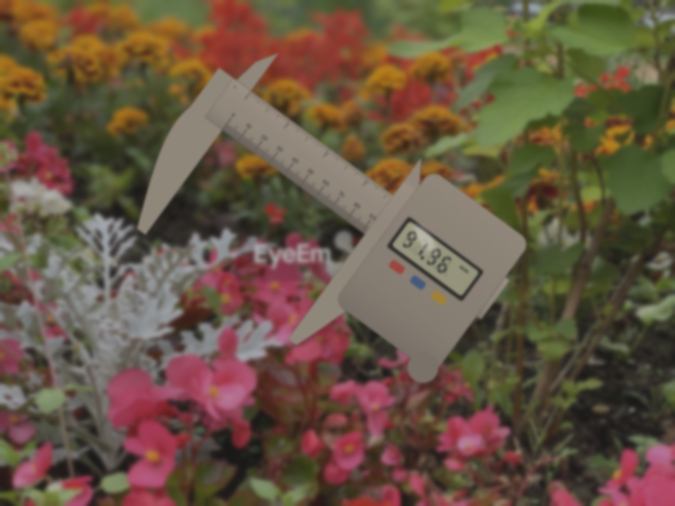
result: 91.96,mm
